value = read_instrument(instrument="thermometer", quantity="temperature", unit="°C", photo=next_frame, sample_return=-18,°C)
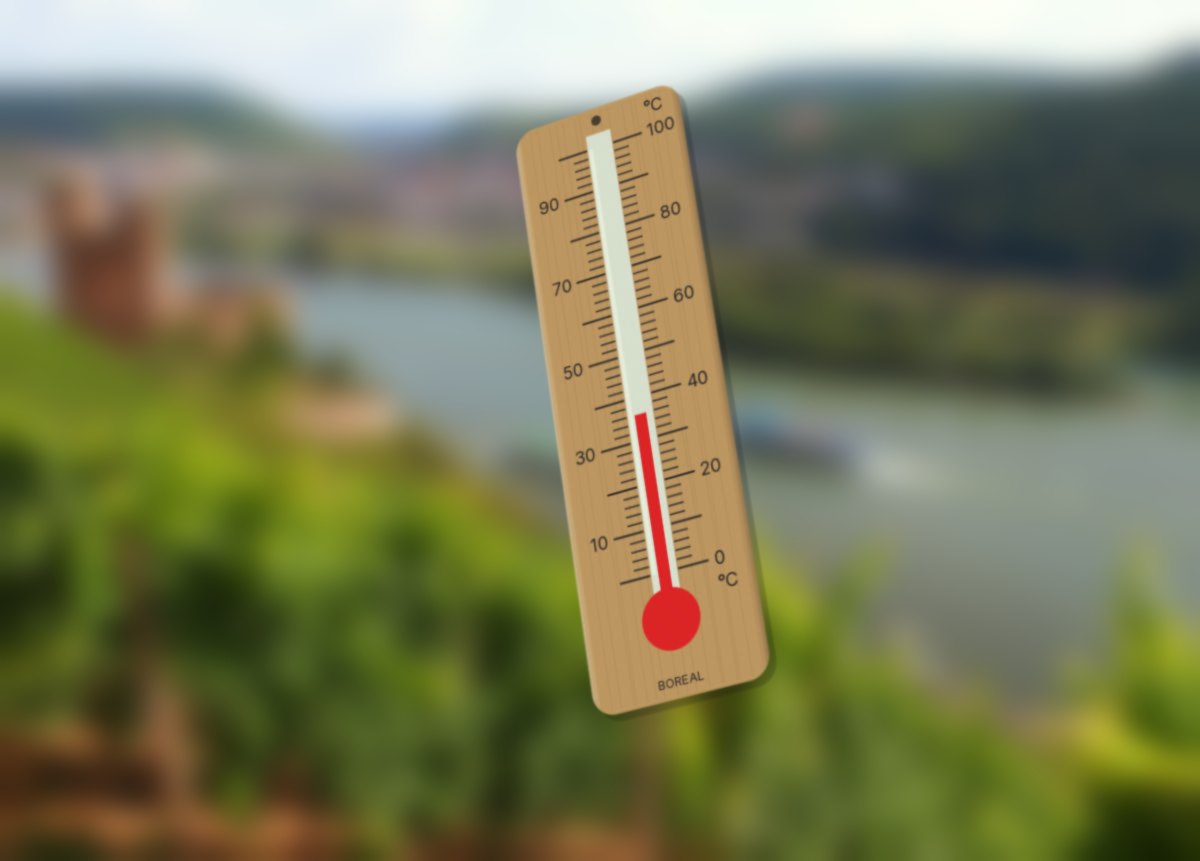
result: 36,°C
